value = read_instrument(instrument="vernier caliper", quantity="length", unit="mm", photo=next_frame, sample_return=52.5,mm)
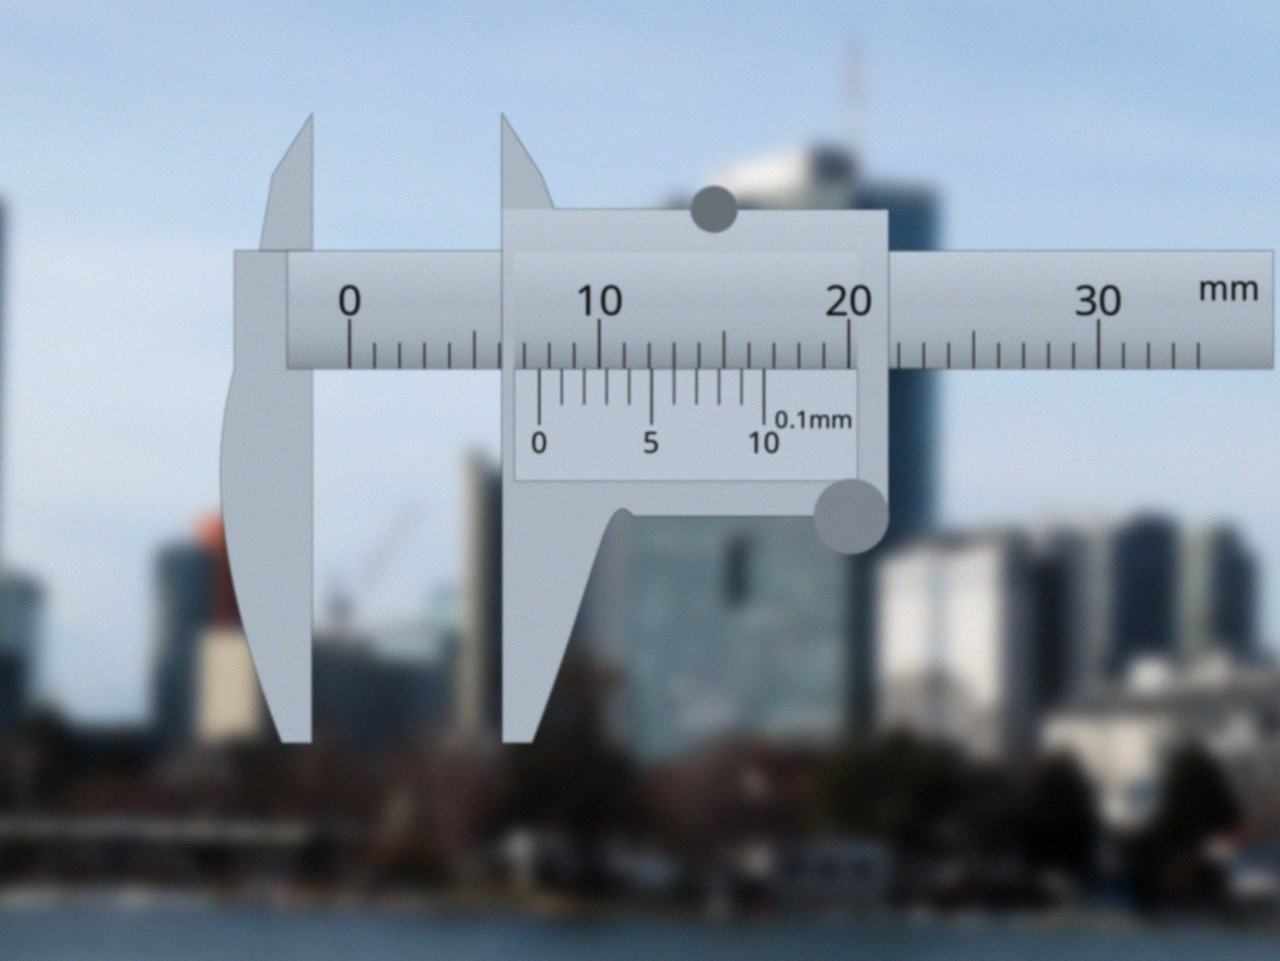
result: 7.6,mm
